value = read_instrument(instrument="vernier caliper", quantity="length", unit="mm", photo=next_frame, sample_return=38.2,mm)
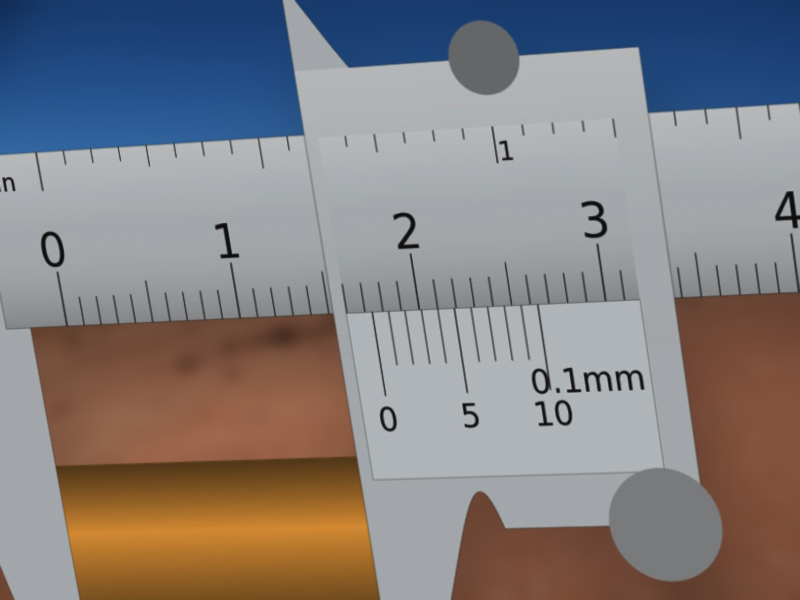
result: 17.4,mm
